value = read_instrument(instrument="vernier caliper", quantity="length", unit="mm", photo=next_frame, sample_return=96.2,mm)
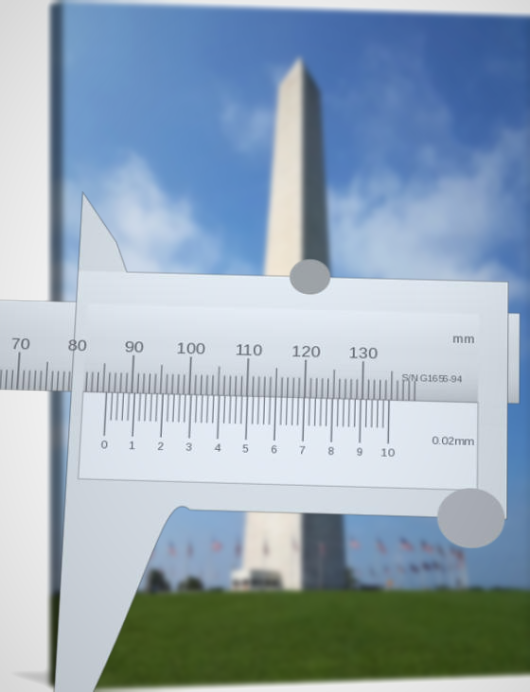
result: 85.6,mm
